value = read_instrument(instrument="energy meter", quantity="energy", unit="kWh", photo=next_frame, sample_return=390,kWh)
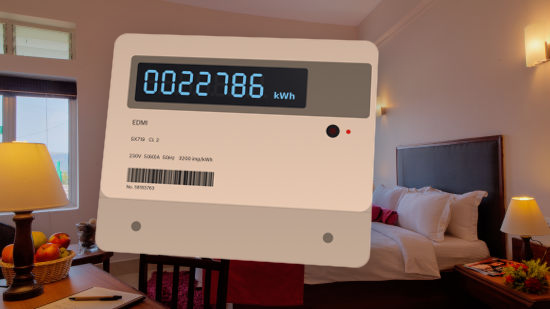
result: 22786,kWh
